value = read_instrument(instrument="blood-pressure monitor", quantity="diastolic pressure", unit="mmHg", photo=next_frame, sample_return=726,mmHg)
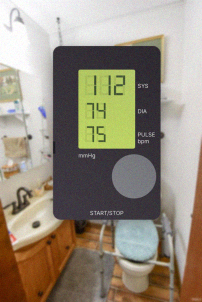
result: 74,mmHg
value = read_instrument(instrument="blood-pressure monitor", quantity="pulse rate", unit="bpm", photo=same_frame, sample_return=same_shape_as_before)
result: 75,bpm
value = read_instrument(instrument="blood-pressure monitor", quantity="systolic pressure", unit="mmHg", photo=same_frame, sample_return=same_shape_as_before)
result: 112,mmHg
